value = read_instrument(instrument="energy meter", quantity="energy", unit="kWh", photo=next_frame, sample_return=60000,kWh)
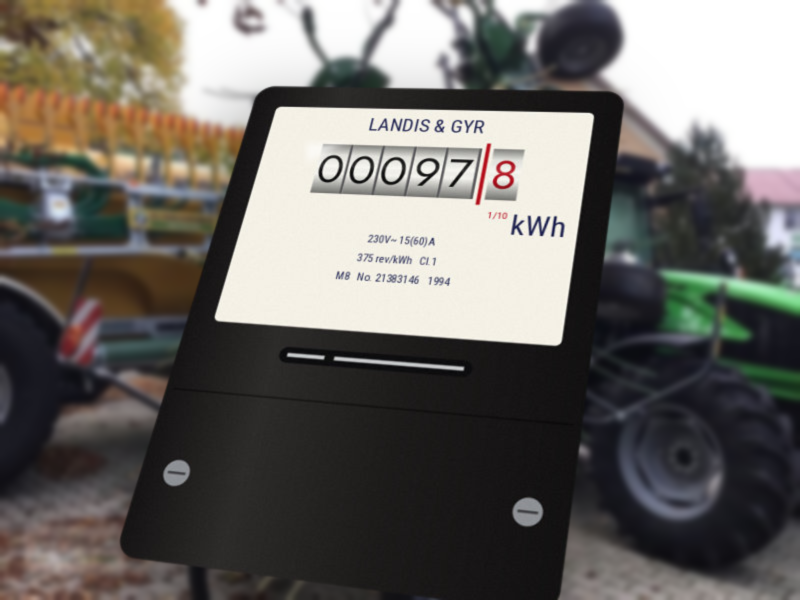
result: 97.8,kWh
